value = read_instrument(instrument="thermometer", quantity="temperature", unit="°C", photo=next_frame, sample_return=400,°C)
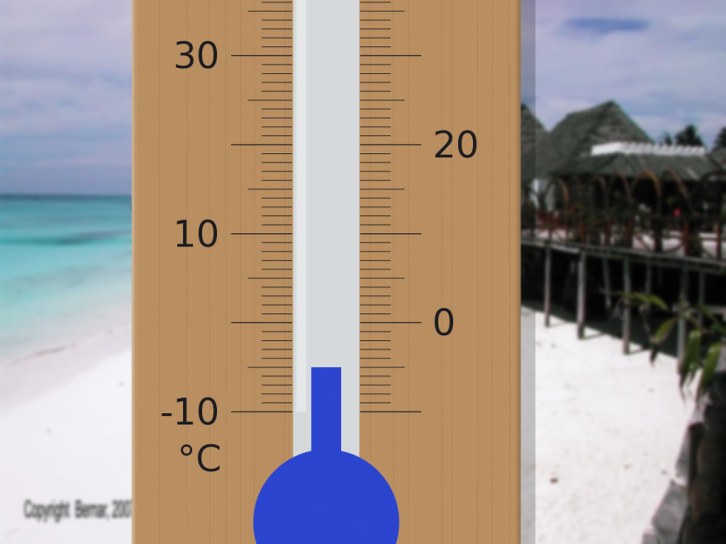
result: -5,°C
